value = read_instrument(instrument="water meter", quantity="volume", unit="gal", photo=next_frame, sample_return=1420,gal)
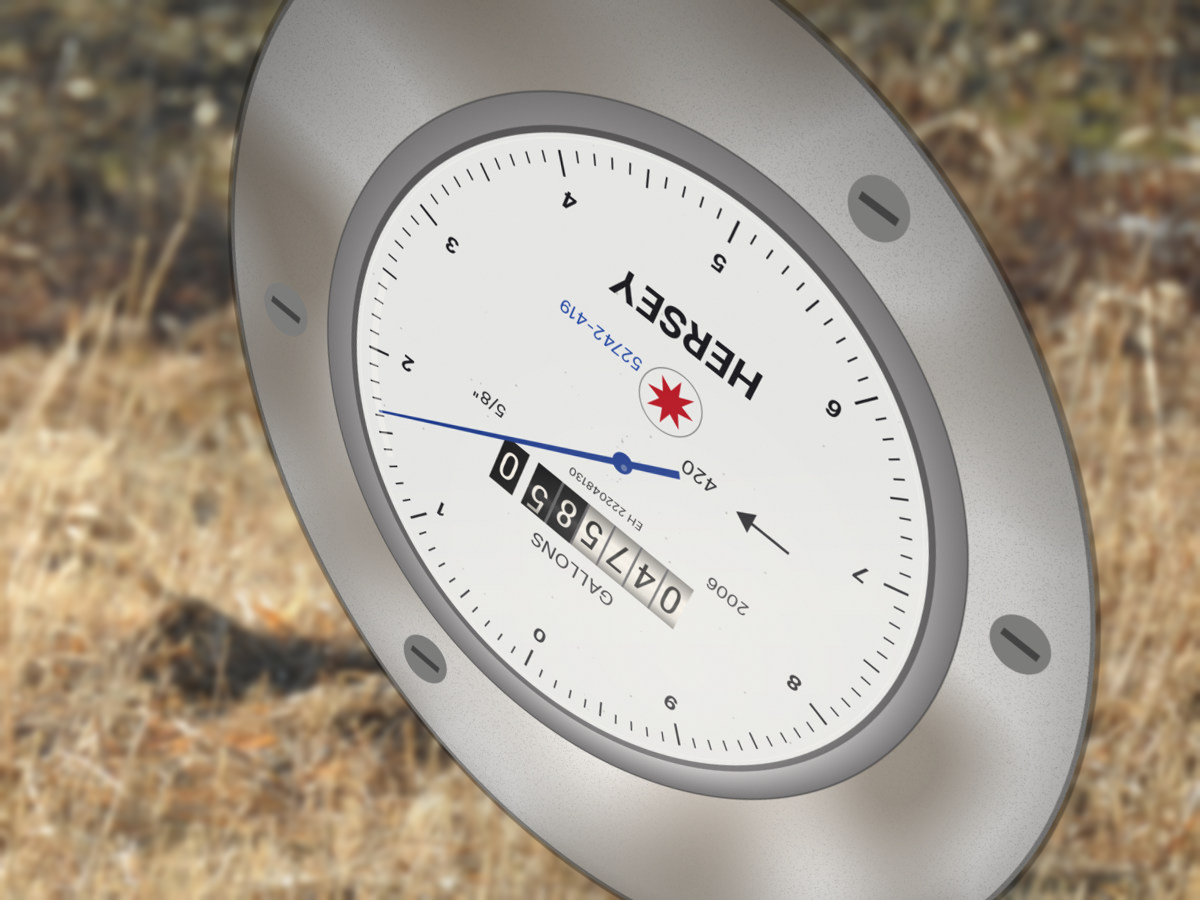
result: 475851.6,gal
